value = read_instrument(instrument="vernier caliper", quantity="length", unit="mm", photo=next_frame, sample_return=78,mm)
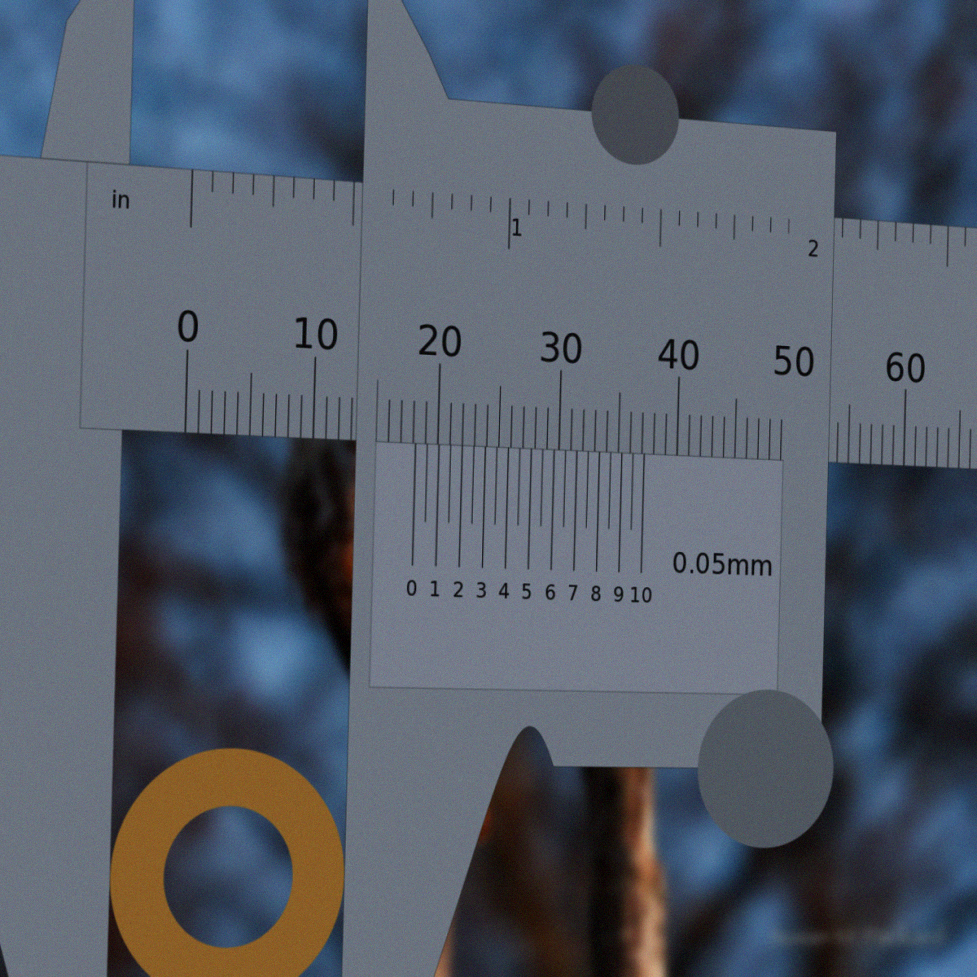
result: 18.2,mm
